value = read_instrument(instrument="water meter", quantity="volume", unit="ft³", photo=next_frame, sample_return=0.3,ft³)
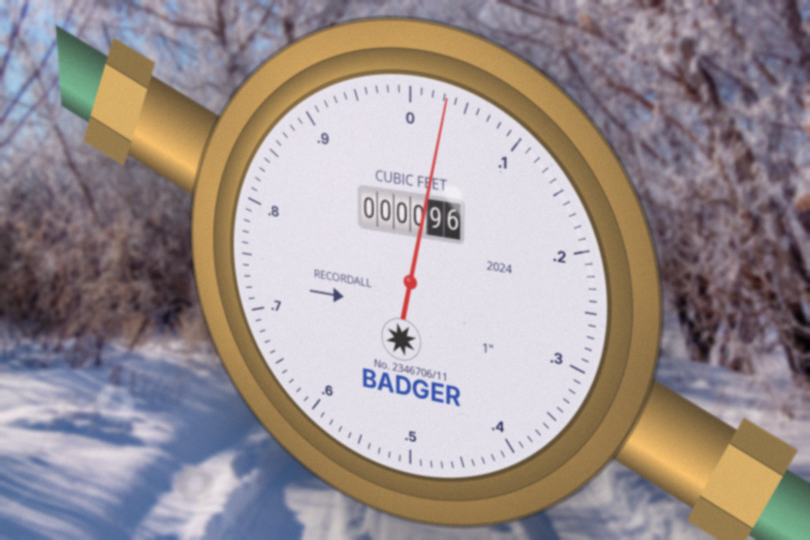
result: 96.03,ft³
